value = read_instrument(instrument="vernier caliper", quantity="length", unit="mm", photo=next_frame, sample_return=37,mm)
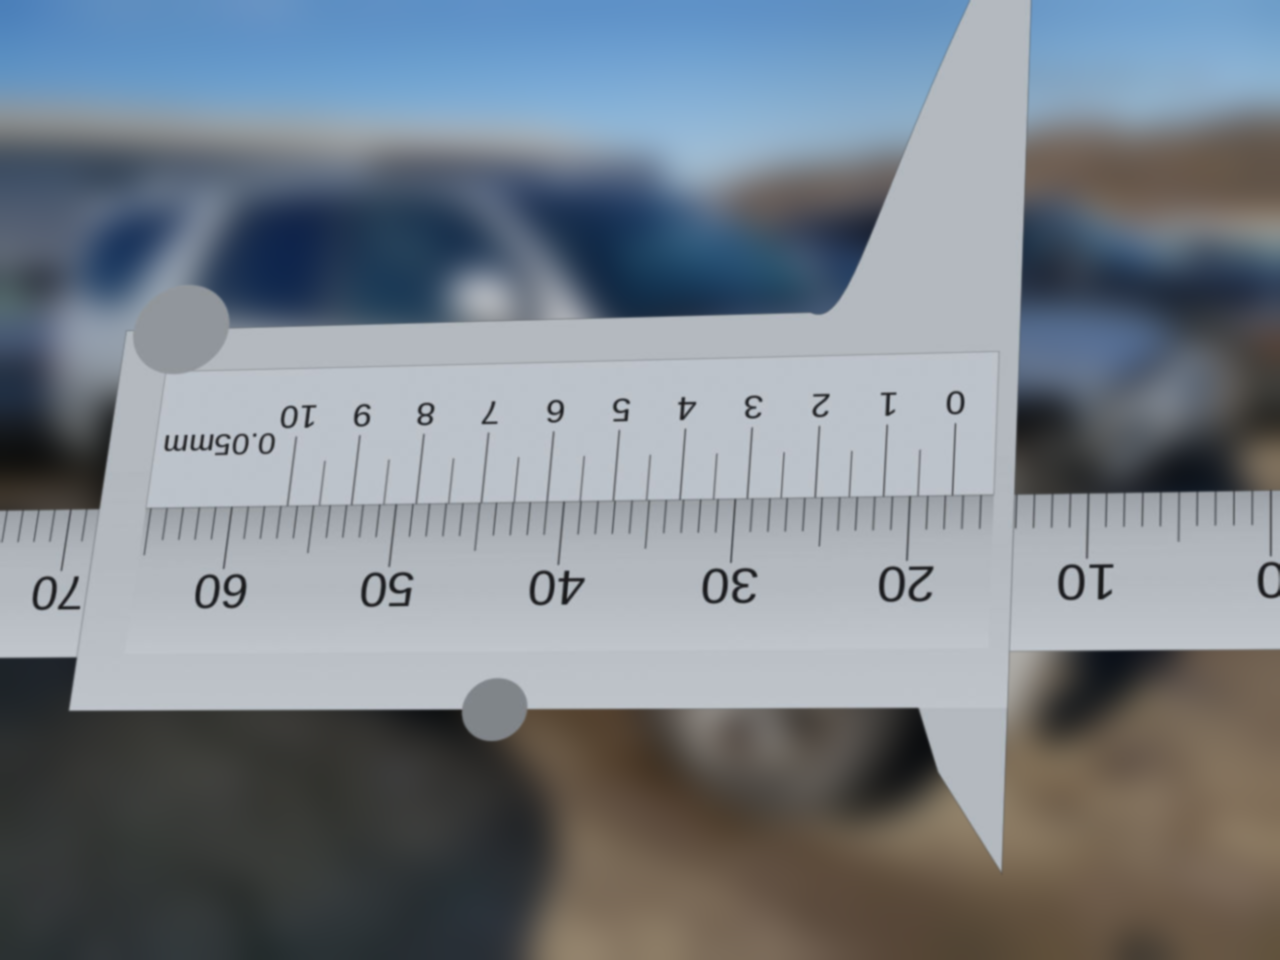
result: 17.6,mm
